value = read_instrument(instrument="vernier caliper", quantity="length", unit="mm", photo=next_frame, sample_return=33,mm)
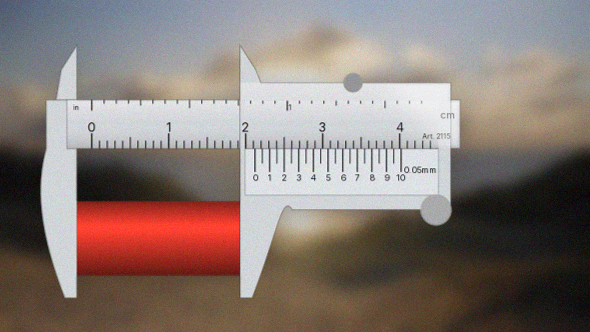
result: 21.2,mm
